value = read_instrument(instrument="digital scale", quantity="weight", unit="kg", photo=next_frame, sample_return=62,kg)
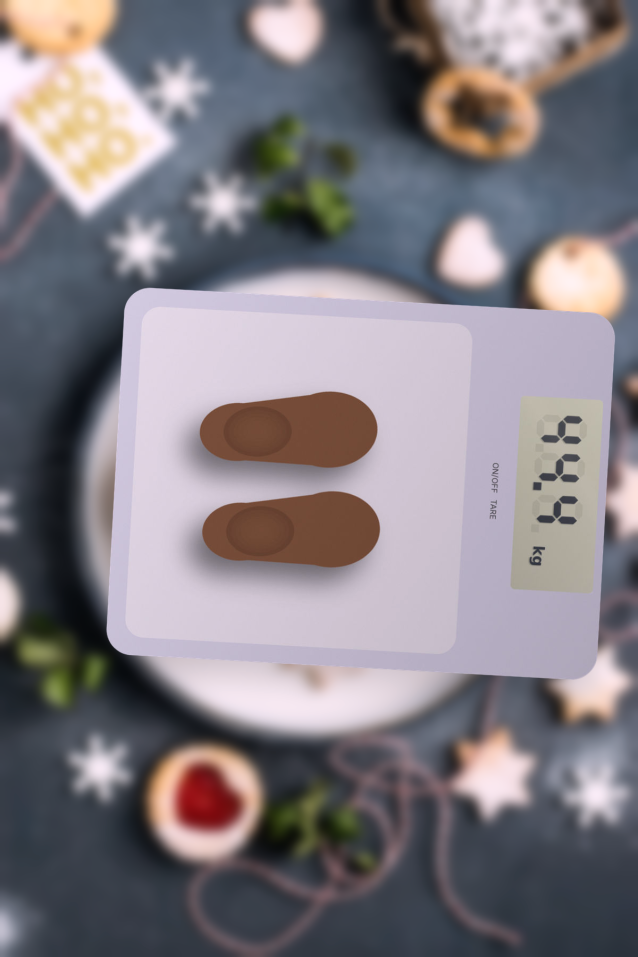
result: 44.4,kg
